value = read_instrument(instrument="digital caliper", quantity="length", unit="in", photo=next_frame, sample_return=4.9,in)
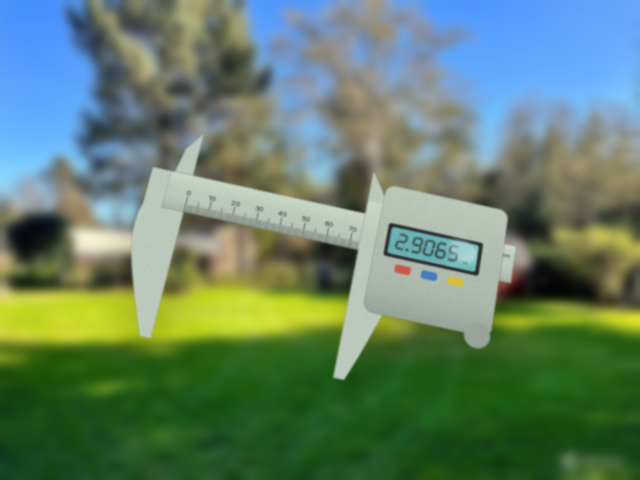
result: 2.9065,in
